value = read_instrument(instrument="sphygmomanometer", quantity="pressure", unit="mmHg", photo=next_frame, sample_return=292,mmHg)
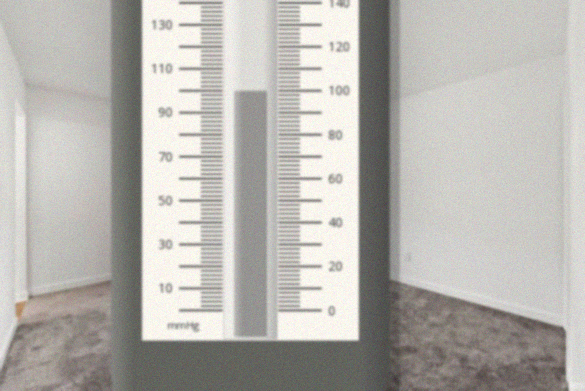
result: 100,mmHg
